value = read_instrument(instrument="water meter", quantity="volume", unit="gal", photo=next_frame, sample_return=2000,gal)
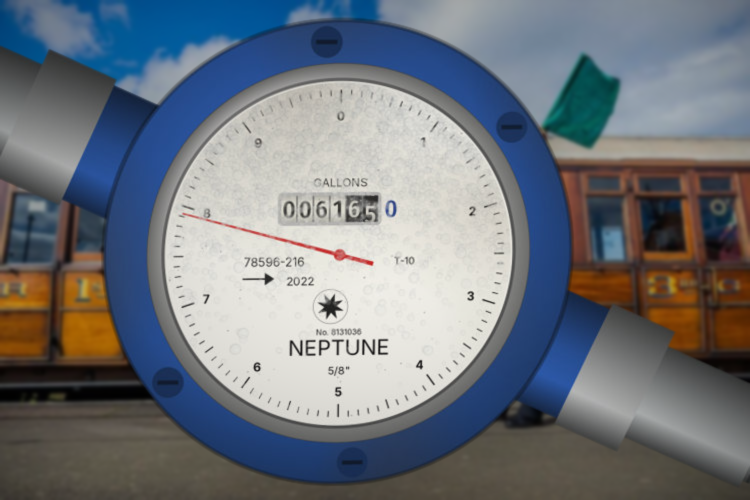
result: 61647.9,gal
